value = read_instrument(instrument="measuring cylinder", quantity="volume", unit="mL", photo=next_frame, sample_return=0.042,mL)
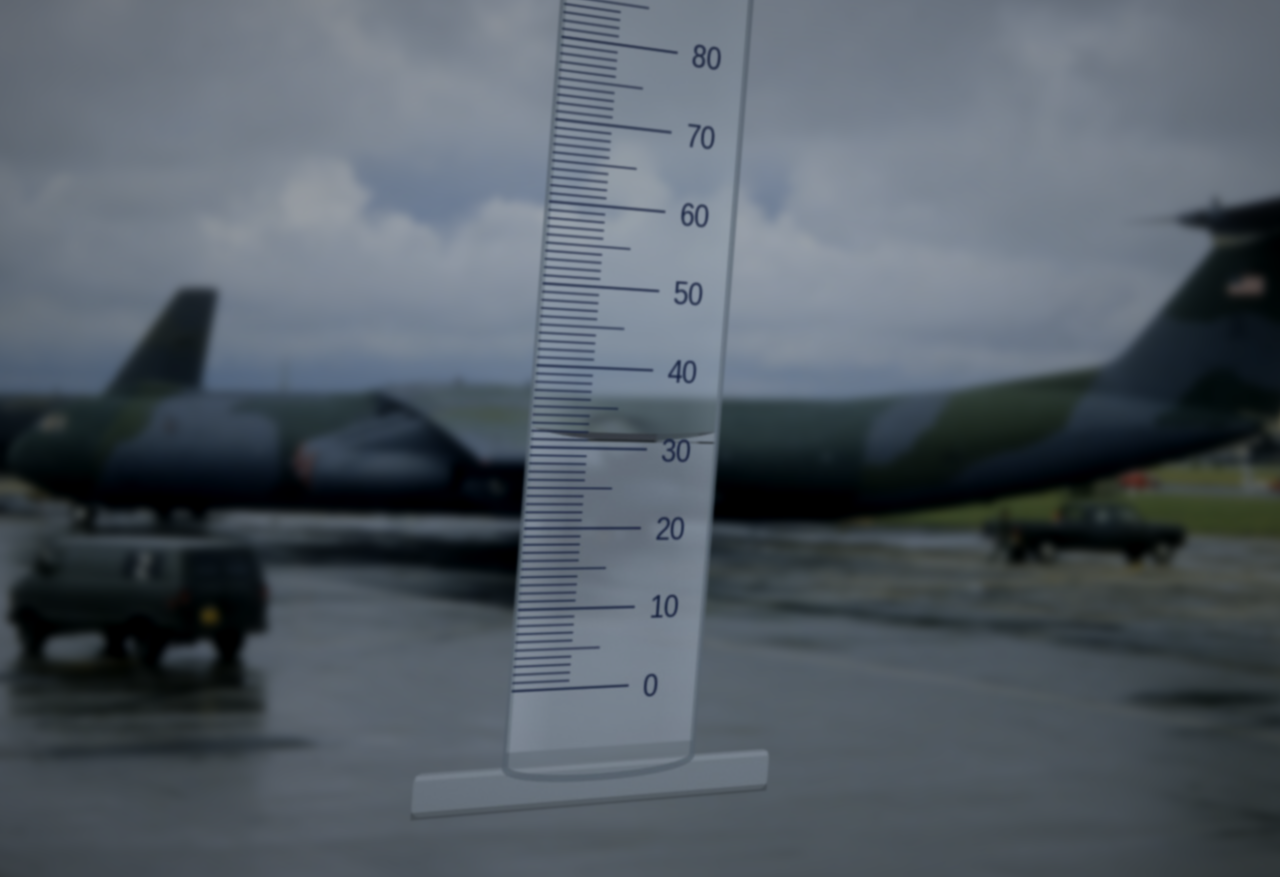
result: 31,mL
